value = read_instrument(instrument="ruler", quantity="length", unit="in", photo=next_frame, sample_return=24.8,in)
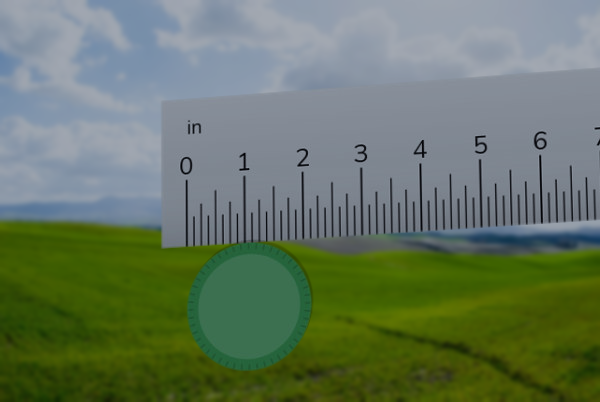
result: 2.125,in
